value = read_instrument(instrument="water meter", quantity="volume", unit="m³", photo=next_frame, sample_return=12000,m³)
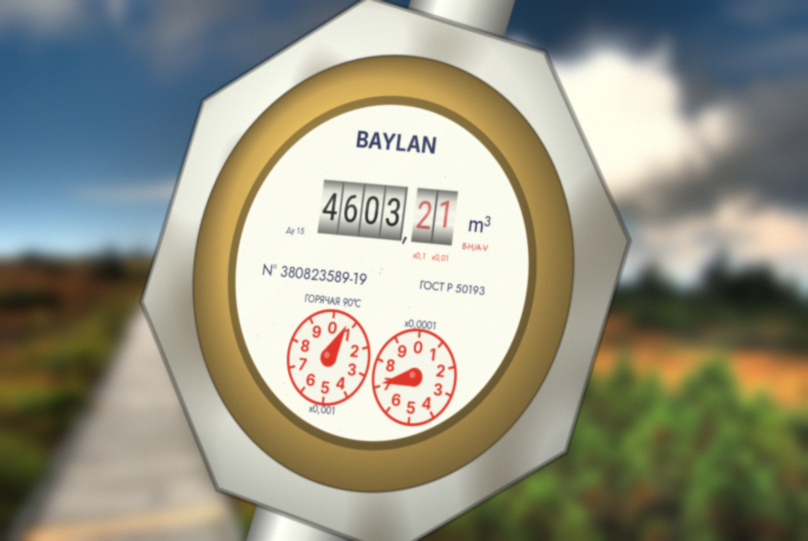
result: 4603.2107,m³
